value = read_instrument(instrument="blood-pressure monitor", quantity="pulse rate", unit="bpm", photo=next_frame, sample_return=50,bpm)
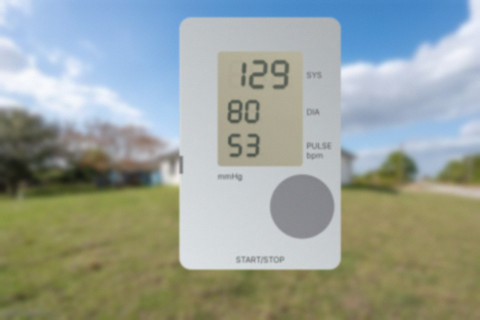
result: 53,bpm
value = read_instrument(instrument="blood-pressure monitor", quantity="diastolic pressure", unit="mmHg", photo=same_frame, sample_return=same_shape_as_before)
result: 80,mmHg
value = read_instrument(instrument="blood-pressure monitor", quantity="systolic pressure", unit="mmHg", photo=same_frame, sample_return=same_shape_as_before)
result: 129,mmHg
